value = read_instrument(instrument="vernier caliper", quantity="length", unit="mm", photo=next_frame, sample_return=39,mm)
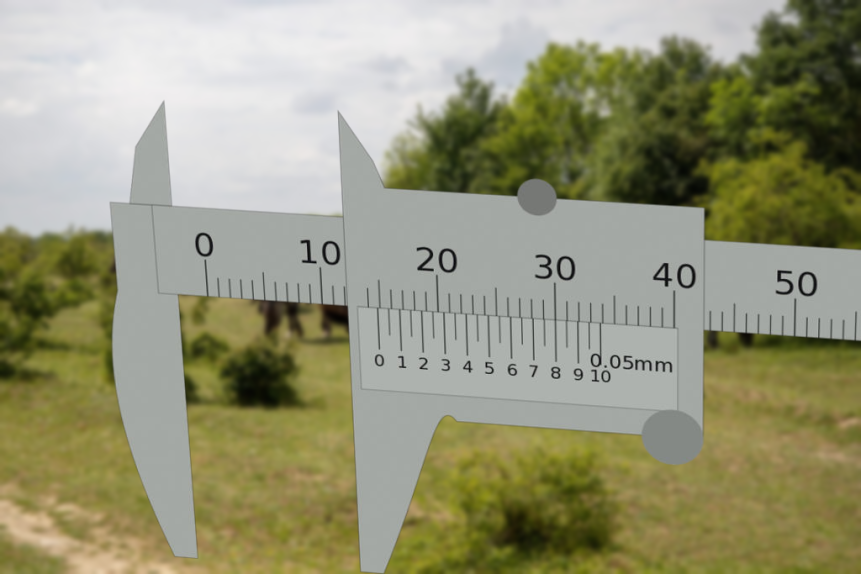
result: 14.8,mm
